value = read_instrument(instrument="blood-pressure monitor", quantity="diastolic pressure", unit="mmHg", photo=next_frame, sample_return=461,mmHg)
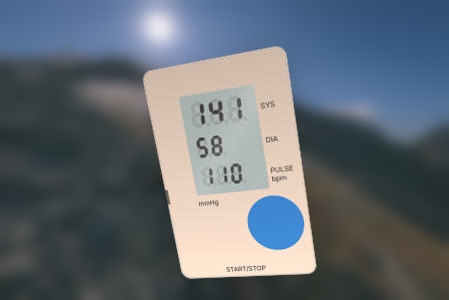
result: 58,mmHg
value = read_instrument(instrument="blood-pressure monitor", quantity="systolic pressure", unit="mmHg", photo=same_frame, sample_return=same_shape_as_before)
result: 141,mmHg
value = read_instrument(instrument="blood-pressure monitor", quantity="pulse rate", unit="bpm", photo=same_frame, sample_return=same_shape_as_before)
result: 110,bpm
